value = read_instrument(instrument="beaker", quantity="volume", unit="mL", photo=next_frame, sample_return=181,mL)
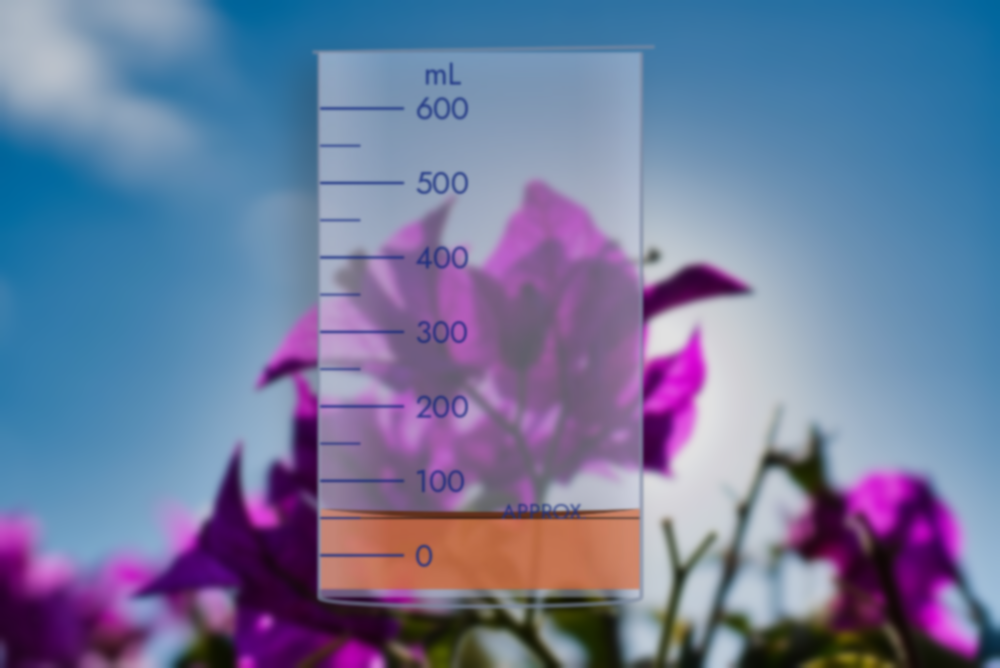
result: 50,mL
